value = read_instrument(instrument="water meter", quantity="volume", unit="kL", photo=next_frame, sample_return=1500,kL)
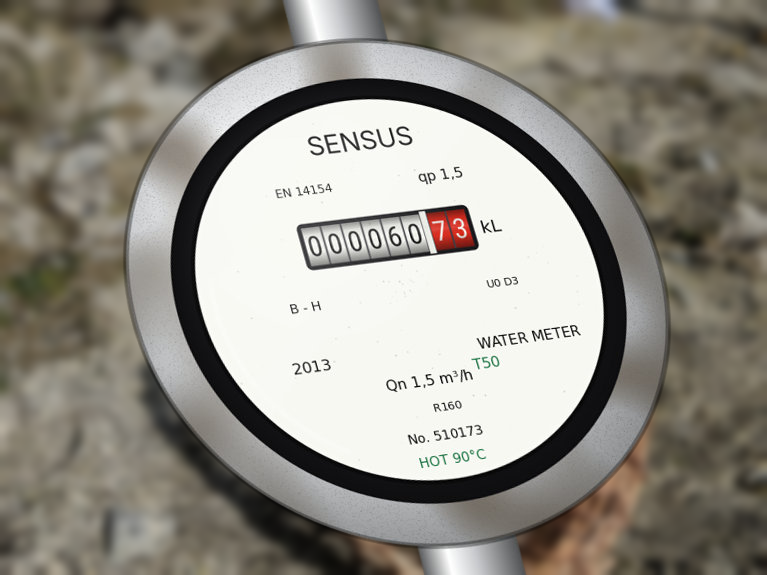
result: 60.73,kL
